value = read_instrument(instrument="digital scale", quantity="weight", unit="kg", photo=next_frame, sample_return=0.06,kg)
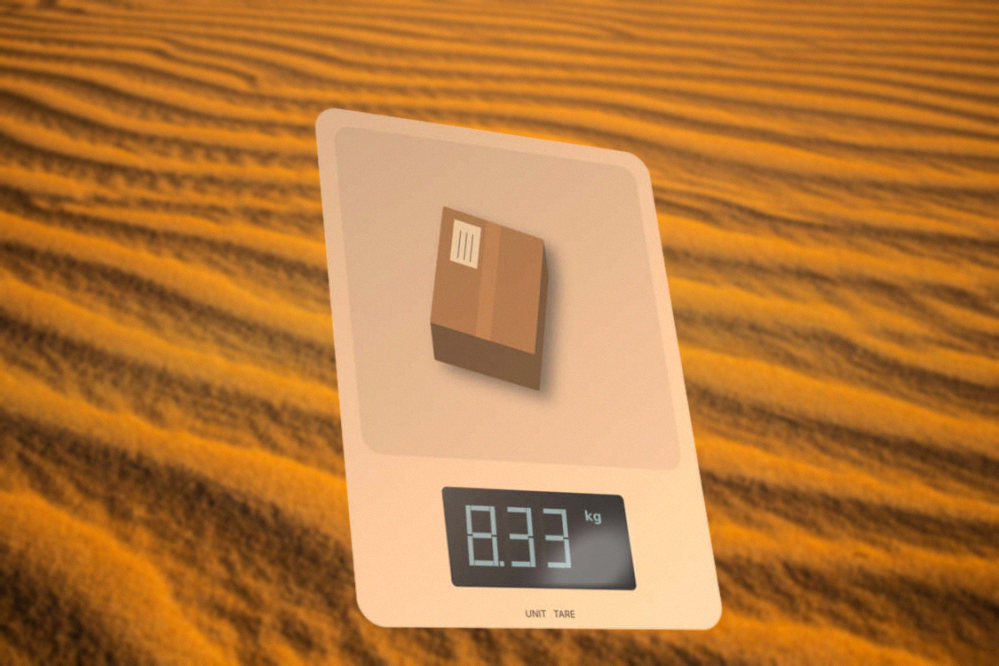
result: 8.33,kg
